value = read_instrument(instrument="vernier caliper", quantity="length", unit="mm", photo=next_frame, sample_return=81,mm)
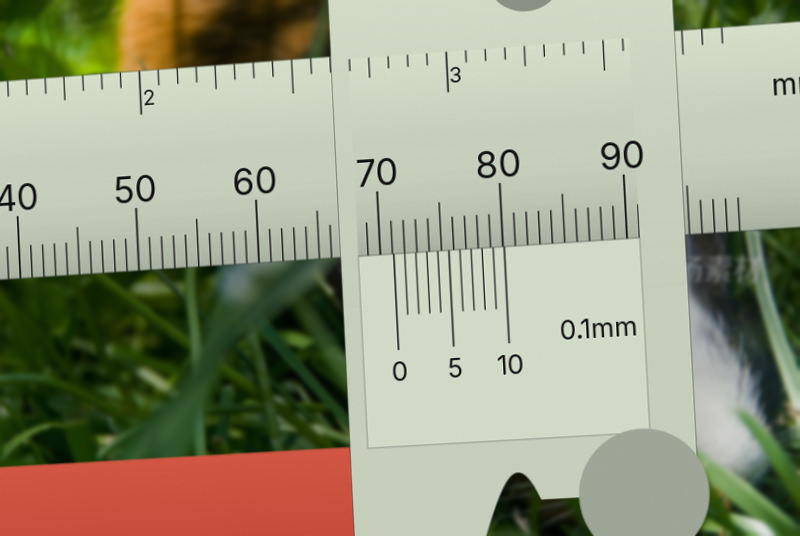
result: 71.1,mm
